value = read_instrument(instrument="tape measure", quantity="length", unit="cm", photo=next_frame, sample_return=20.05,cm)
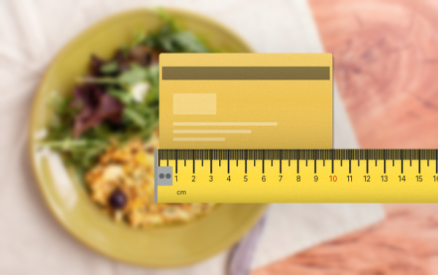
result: 10,cm
